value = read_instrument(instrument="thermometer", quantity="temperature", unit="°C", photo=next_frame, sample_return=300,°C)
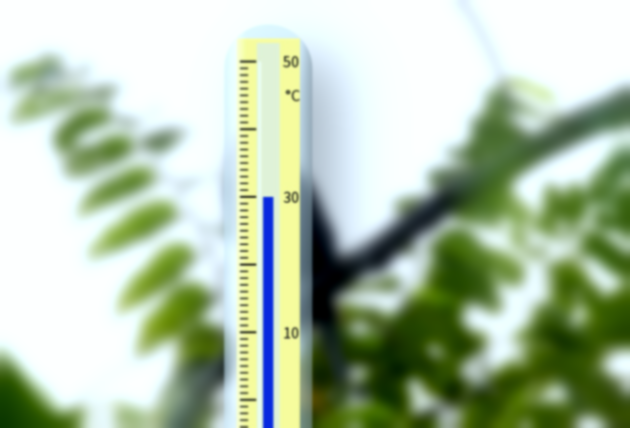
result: 30,°C
